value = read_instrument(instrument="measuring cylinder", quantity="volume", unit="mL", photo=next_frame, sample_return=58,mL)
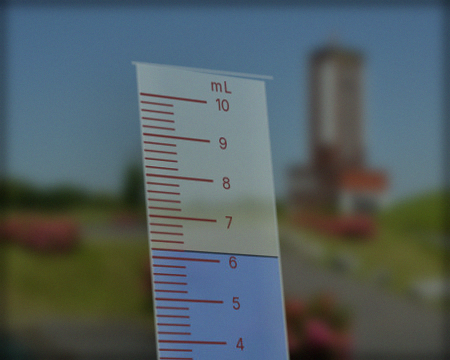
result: 6.2,mL
